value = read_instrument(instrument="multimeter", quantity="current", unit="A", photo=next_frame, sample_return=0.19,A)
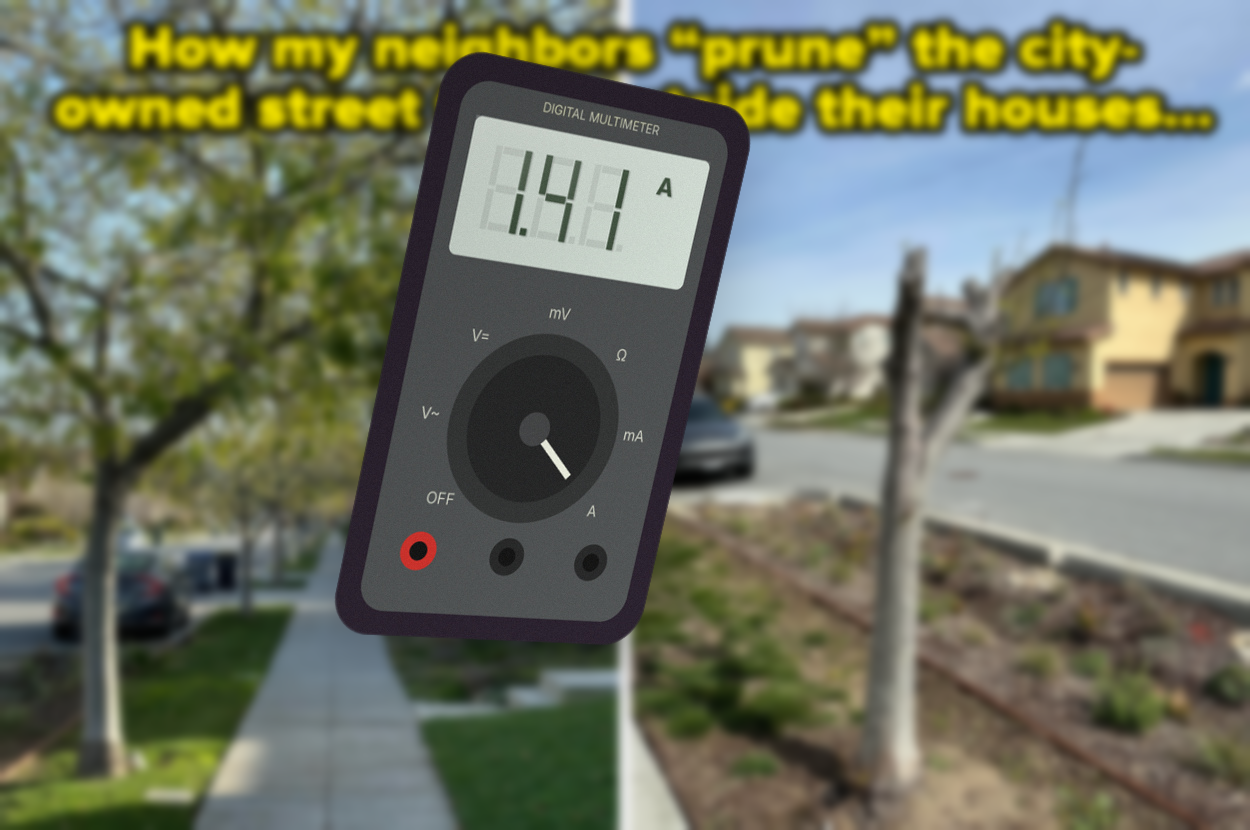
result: 1.41,A
